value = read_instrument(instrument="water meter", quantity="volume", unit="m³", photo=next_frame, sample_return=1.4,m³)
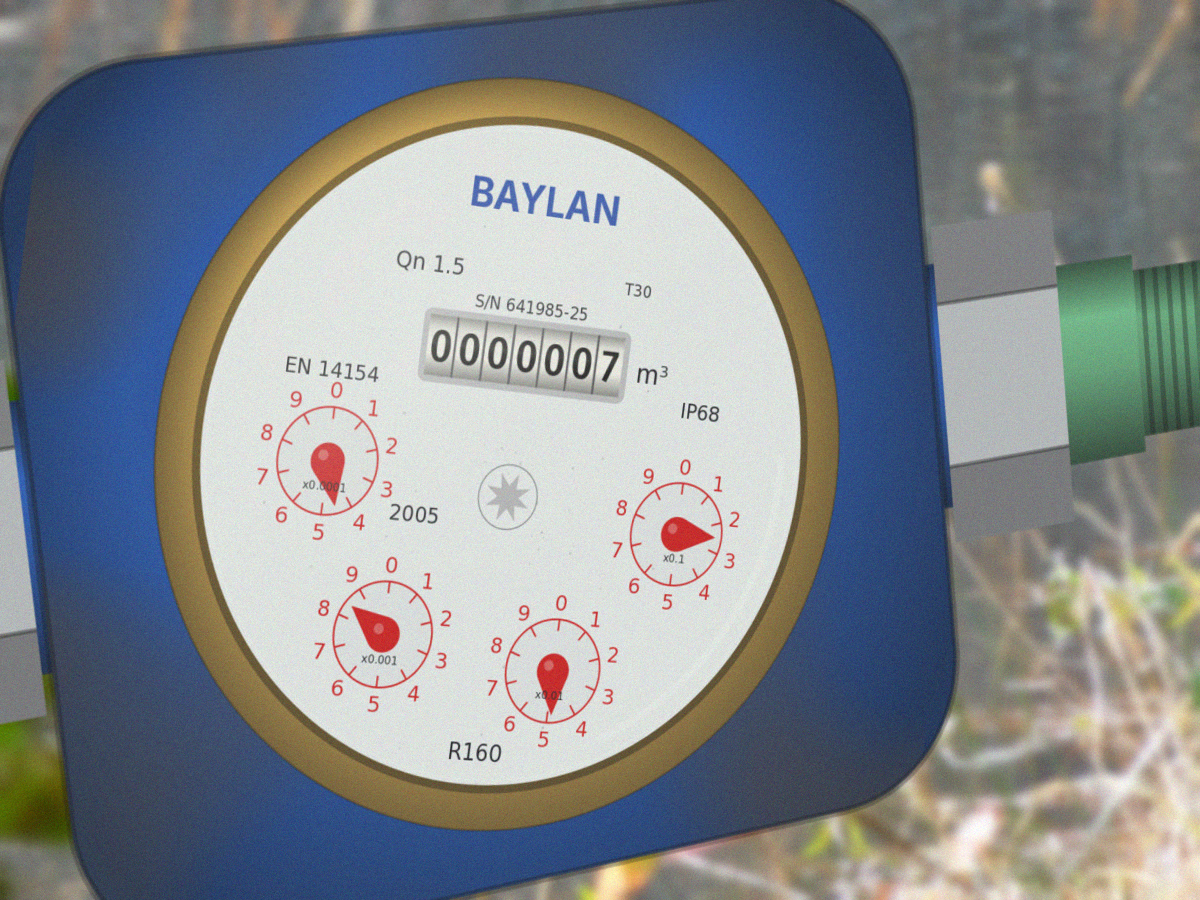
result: 7.2484,m³
